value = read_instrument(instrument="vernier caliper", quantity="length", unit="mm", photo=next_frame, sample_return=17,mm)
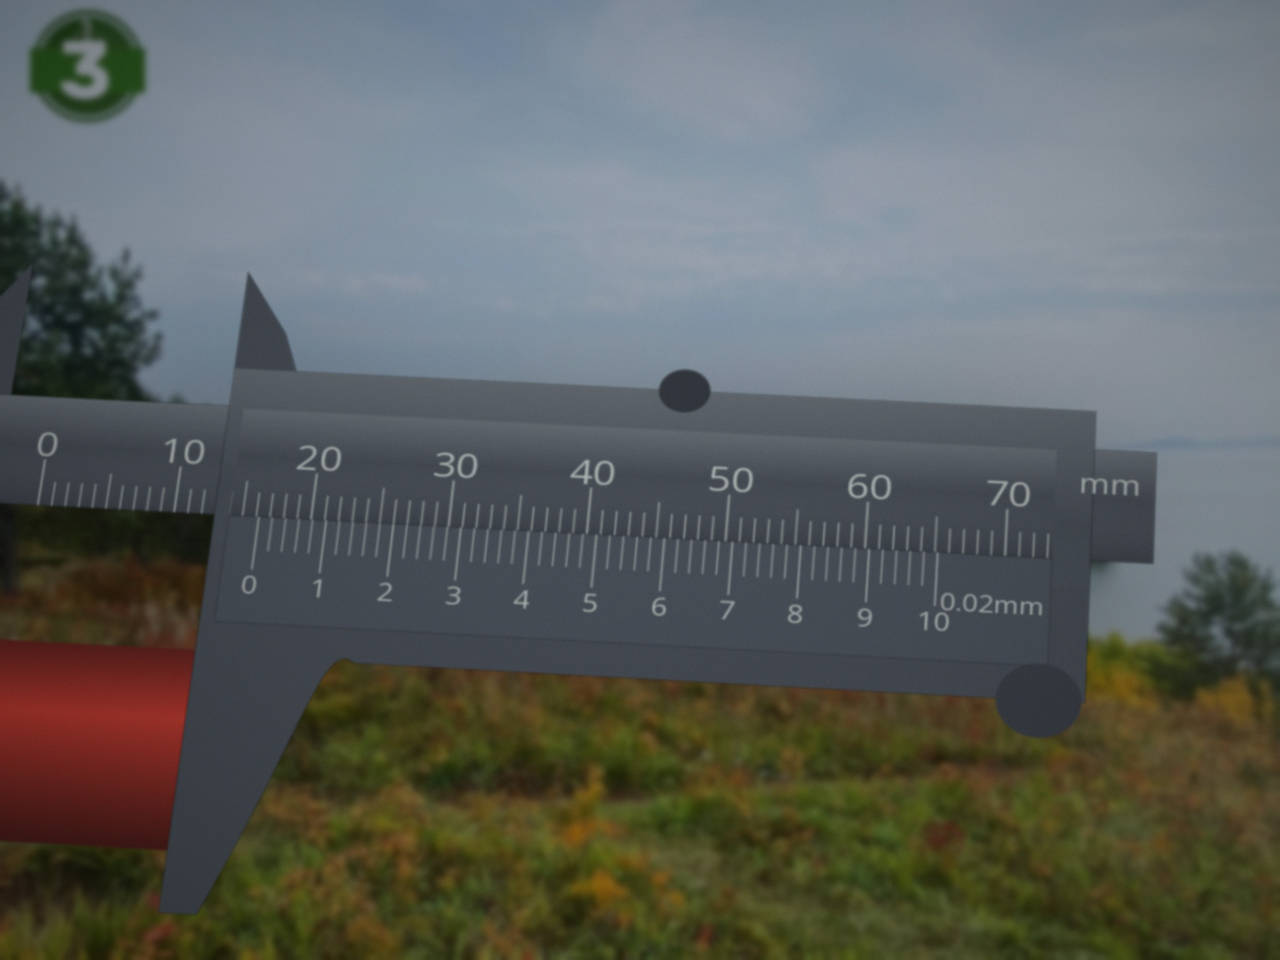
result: 16.2,mm
